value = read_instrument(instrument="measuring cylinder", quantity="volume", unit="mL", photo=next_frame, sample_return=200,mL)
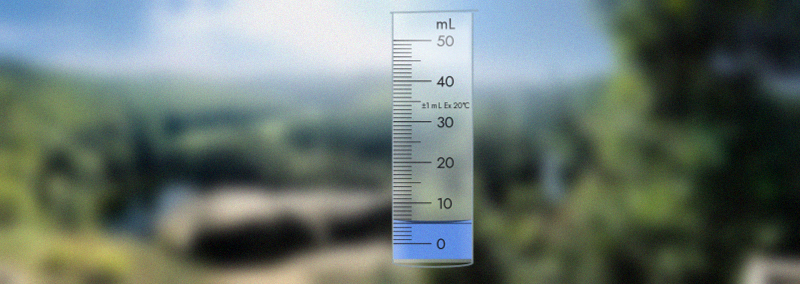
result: 5,mL
